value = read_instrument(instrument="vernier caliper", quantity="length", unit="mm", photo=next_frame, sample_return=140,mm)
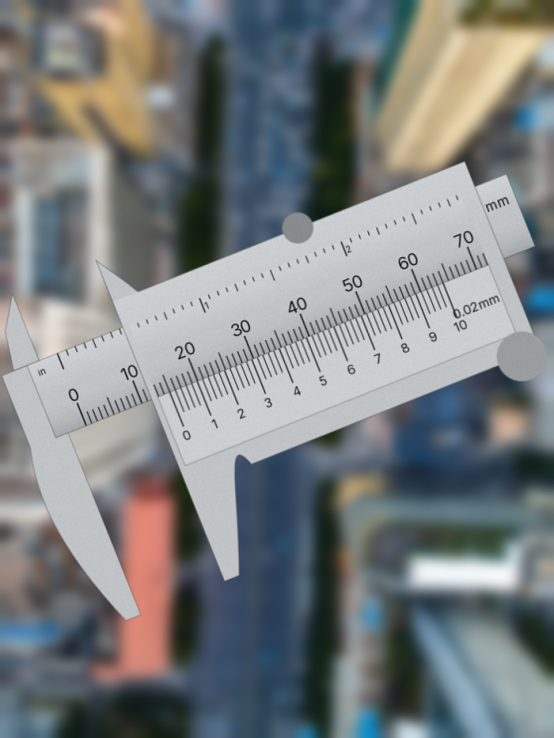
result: 15.0,mm
